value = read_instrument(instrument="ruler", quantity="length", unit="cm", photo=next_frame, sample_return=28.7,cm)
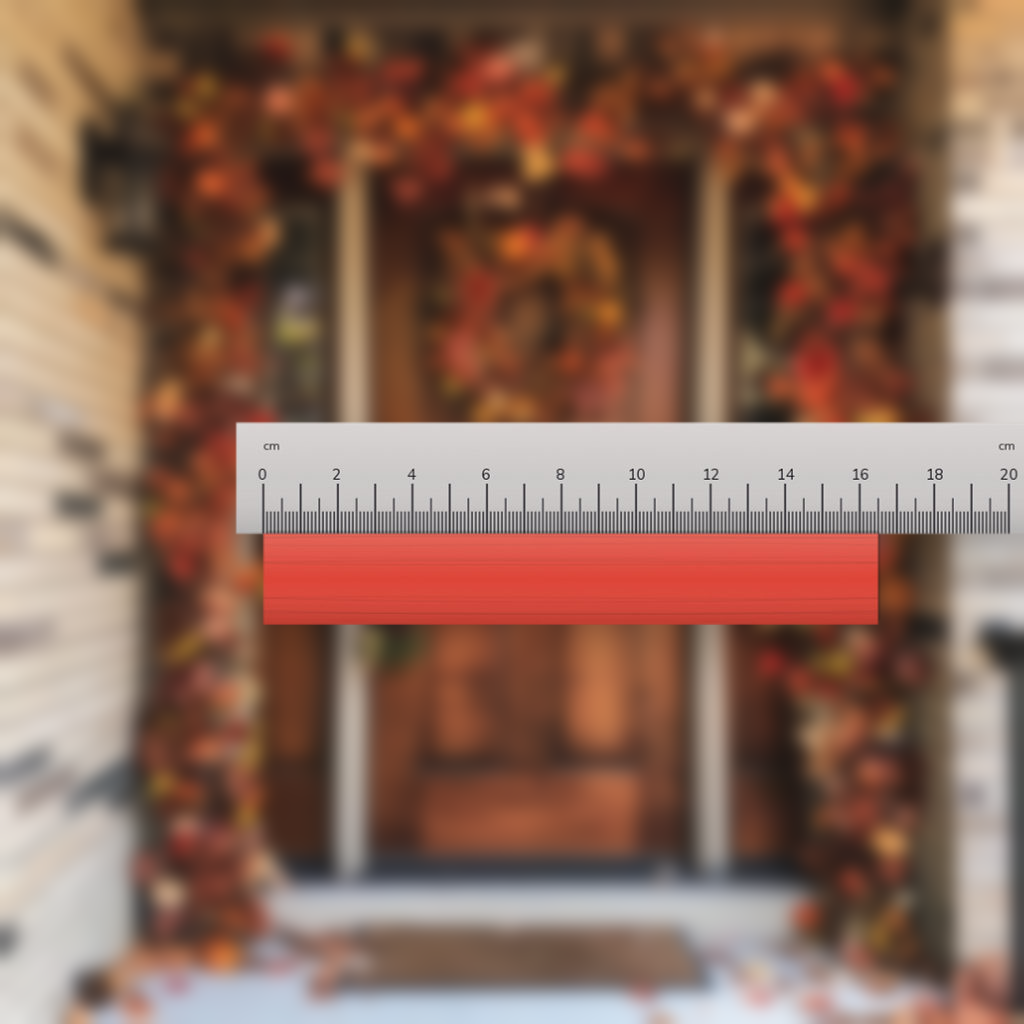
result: 16.5,cm
